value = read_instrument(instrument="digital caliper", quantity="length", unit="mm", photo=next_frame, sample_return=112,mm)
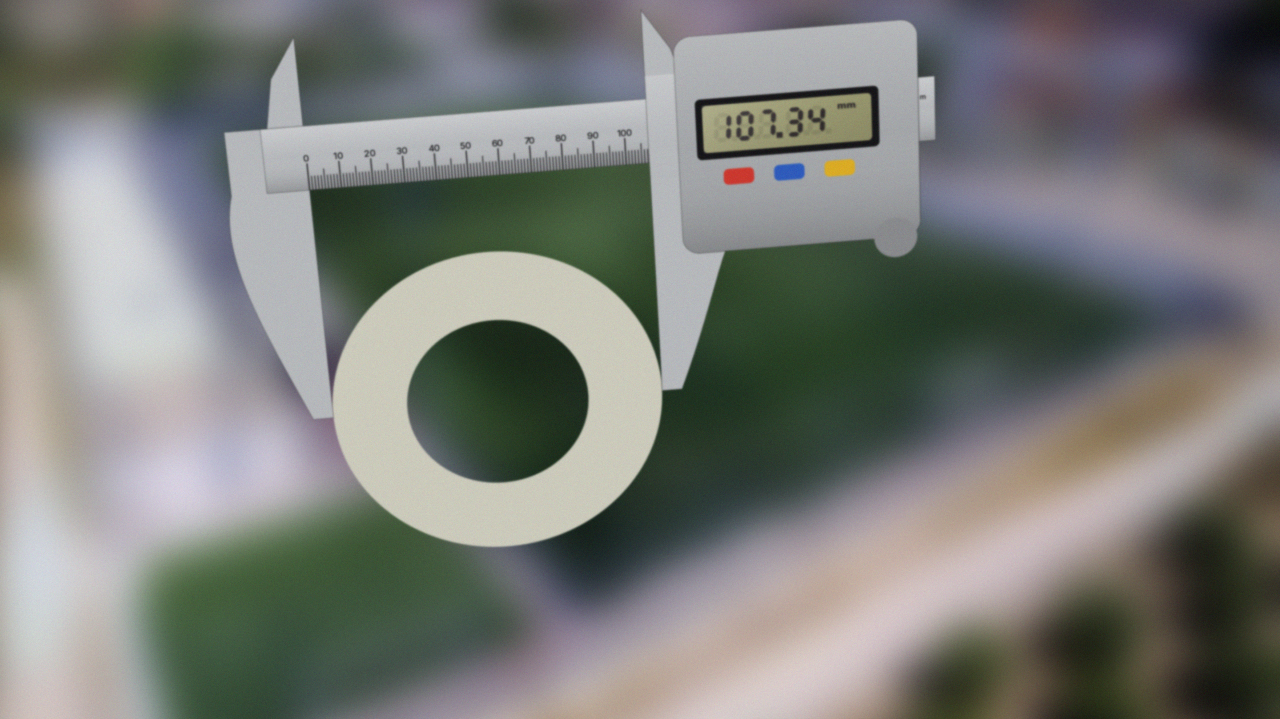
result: 107.34,mm
